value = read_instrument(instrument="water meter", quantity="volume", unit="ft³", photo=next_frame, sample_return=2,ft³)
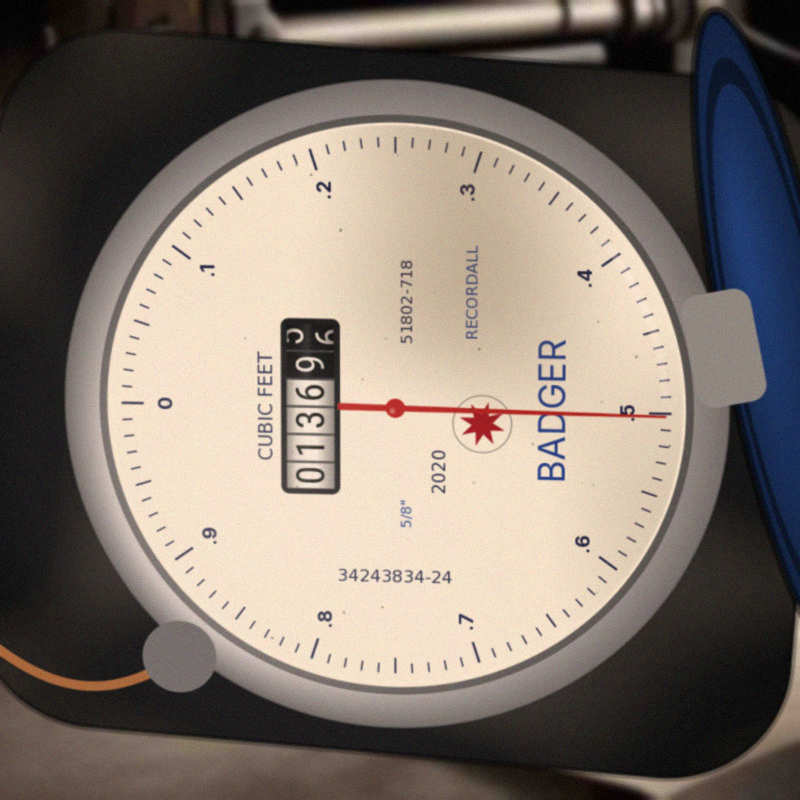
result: 13695.50,ft³
